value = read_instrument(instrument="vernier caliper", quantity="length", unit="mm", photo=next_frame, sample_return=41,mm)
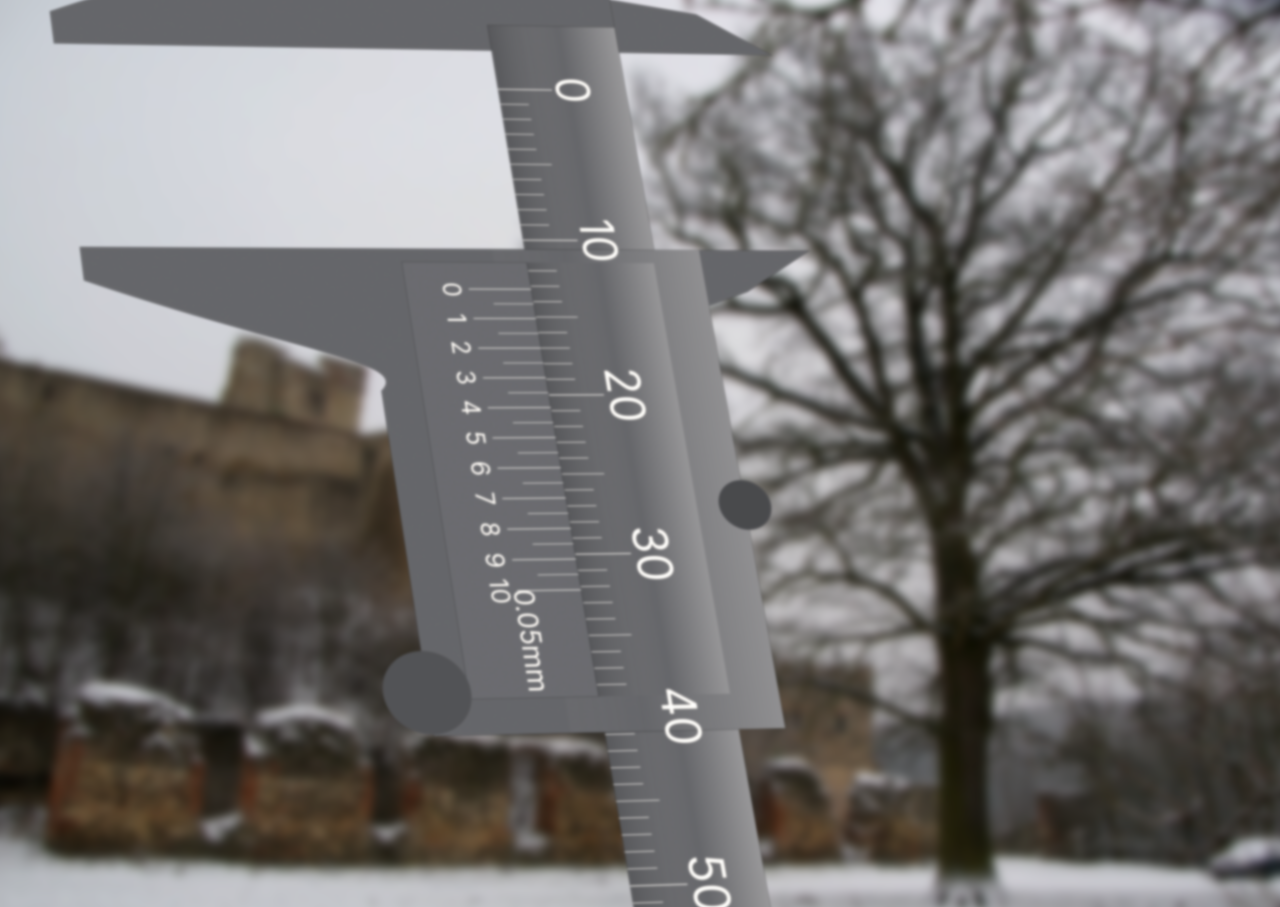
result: 13.2,mm
